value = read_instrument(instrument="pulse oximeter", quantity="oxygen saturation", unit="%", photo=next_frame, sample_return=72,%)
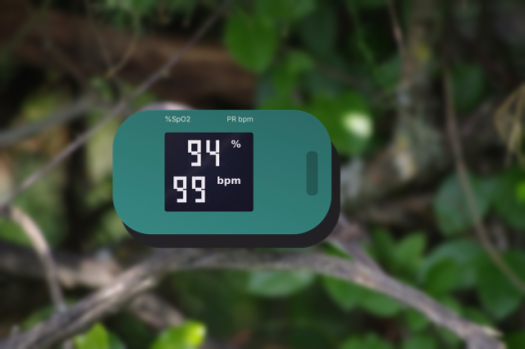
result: 94,%
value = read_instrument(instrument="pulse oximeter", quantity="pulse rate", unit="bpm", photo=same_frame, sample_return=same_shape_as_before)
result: 99,bpm
